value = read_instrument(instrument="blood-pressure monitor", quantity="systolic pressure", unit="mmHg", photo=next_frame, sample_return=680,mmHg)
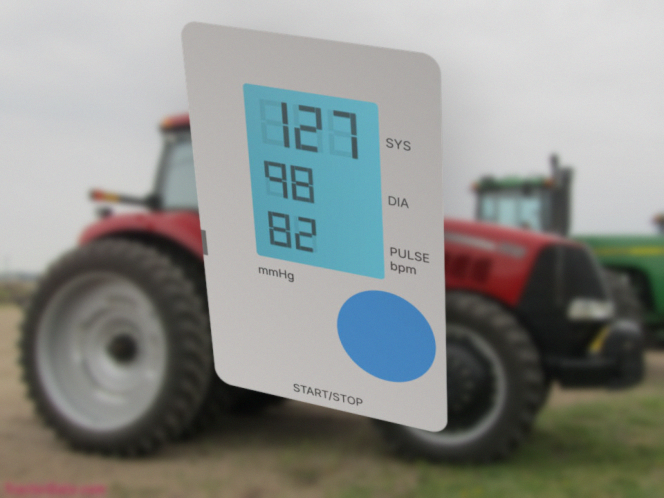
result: 127,mmHg
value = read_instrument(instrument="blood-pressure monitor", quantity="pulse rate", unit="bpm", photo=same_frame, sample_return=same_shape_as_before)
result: 82,bpm
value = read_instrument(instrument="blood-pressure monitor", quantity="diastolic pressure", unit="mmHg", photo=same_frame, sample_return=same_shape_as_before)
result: 98,mmHg
